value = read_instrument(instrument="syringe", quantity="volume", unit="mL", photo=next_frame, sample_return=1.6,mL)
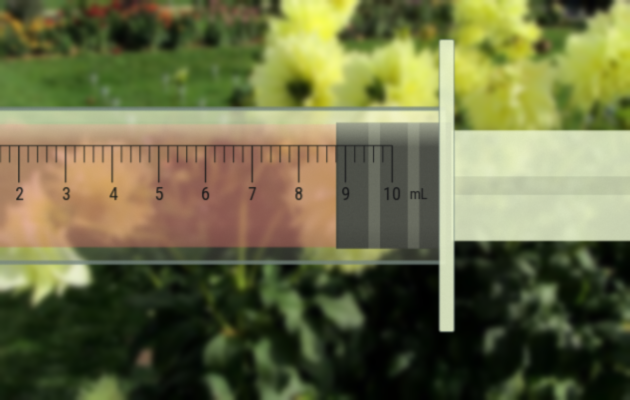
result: 8.8,mL
